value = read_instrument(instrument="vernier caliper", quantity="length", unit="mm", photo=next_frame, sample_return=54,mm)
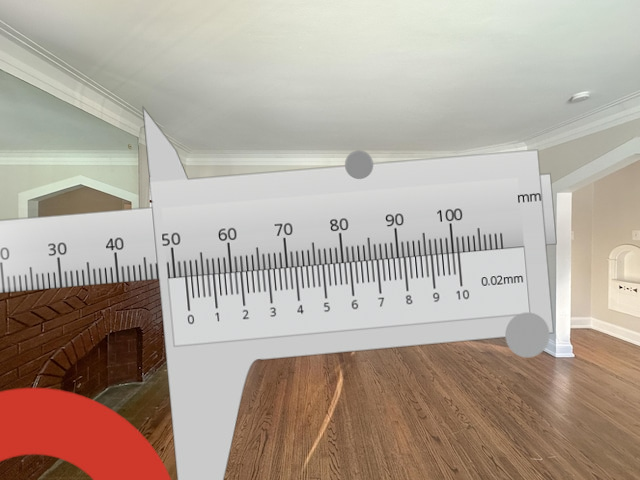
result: 52.0,mm
